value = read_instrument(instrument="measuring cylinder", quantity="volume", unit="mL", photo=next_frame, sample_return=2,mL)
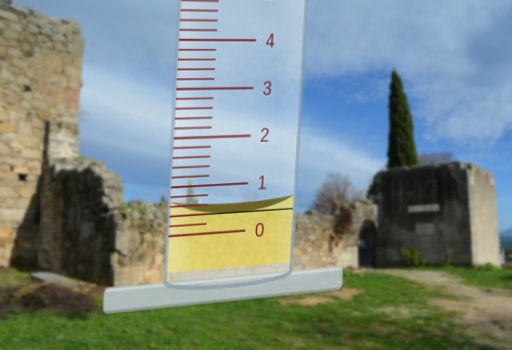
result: 0.4,mL
